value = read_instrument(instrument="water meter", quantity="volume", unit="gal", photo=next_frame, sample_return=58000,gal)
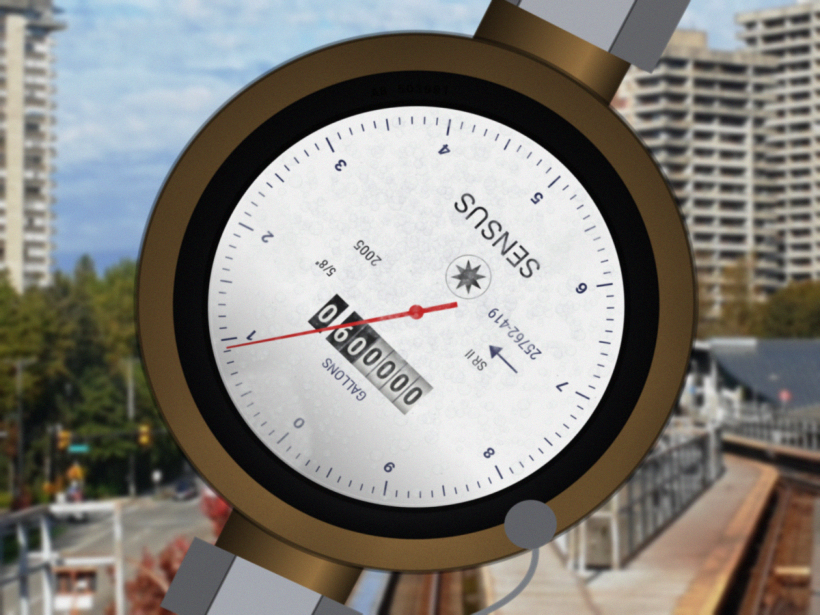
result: 90.9,gal
